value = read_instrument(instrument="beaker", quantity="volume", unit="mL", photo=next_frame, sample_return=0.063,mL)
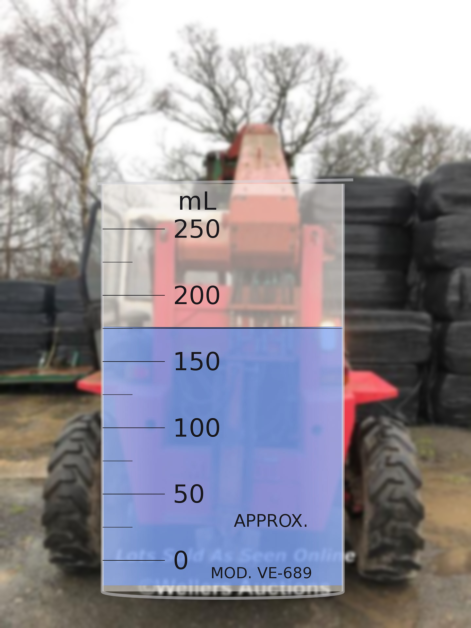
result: 175,mL
